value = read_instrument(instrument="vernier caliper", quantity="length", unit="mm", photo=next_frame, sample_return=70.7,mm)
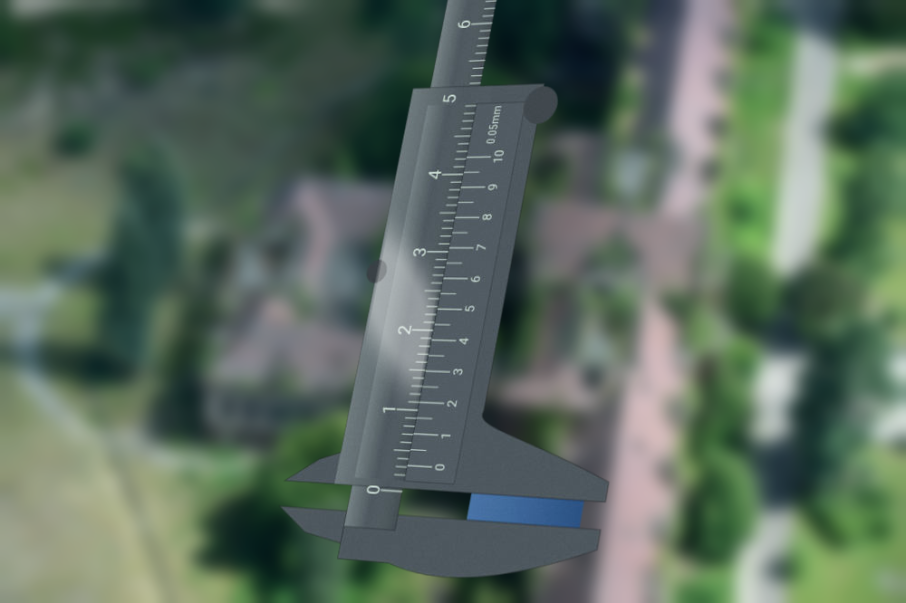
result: 3.2,mm
